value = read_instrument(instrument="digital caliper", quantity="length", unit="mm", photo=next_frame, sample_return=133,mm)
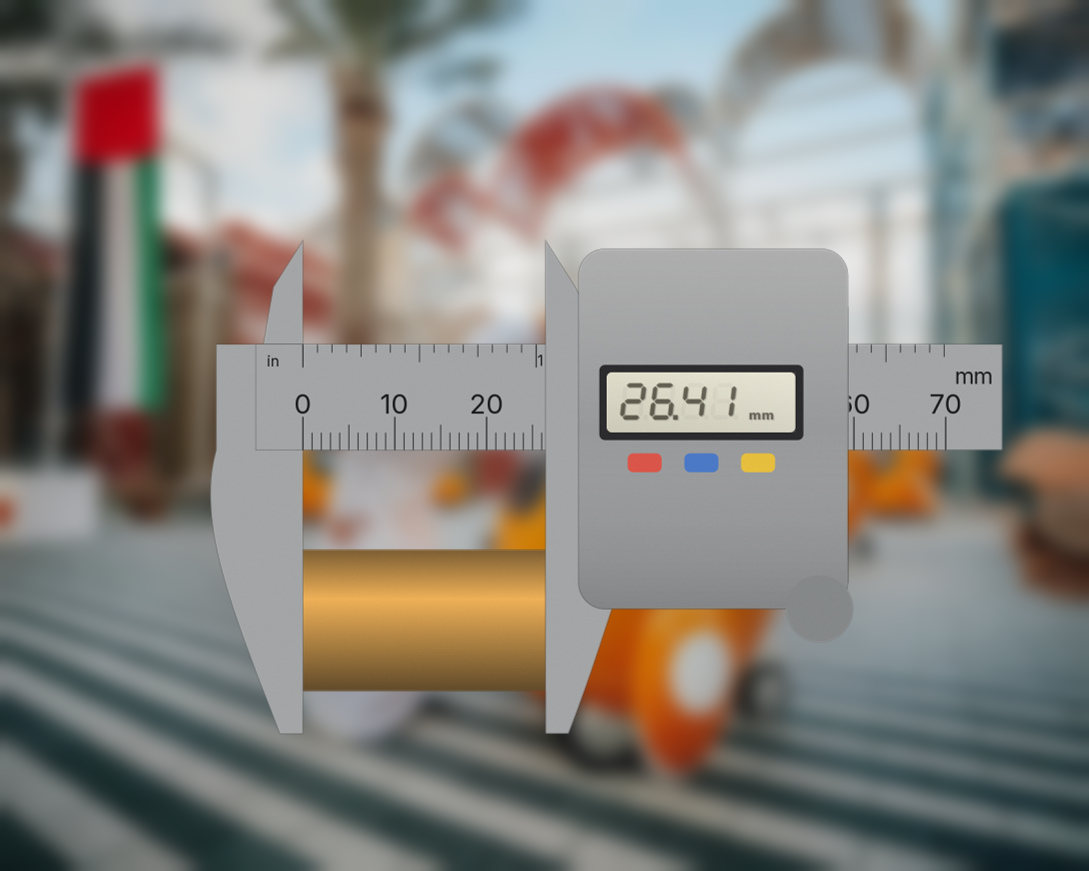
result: 26.41,mm
